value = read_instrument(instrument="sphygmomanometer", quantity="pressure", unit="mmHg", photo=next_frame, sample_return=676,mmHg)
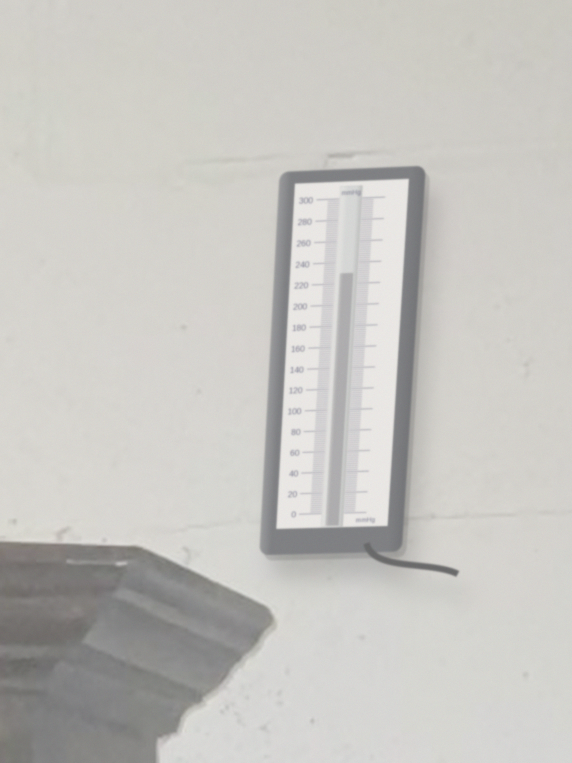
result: 230,mmHg
